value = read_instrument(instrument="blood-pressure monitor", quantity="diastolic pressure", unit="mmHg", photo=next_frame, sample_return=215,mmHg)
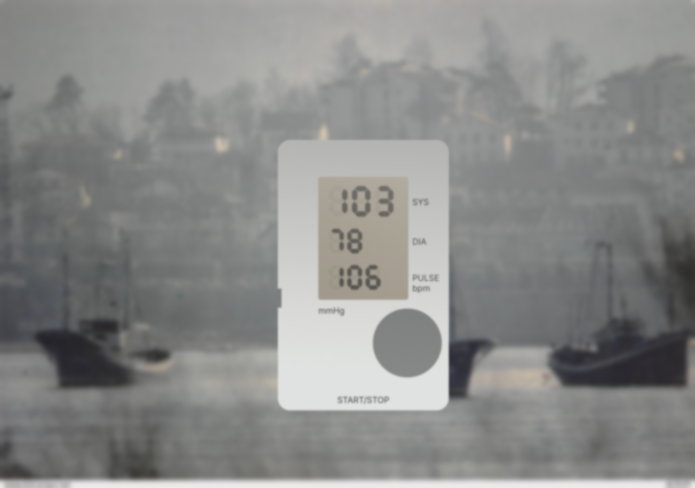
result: 78,mmHg
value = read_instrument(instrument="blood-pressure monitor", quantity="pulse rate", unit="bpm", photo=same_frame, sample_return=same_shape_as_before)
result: 106,bpm
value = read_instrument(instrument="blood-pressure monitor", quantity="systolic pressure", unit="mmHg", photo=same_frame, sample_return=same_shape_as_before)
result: 103,mmHg
